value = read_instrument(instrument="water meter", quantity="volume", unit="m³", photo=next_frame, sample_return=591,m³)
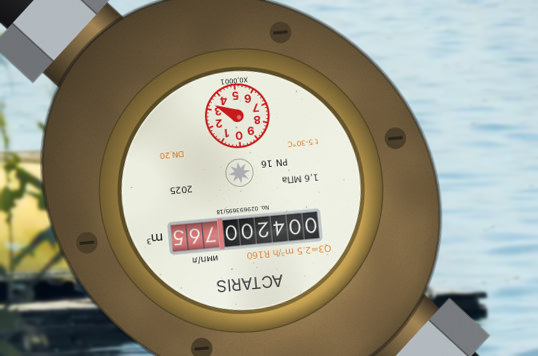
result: 4200.7653,m³
